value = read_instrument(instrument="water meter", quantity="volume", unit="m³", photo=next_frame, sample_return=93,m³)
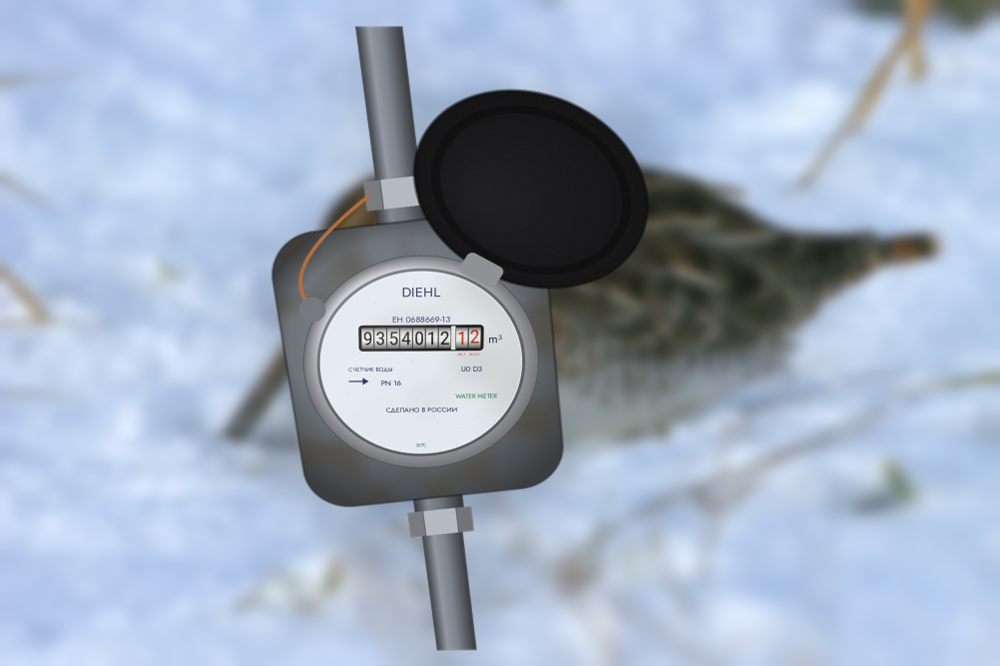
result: 9354012.12,m³
